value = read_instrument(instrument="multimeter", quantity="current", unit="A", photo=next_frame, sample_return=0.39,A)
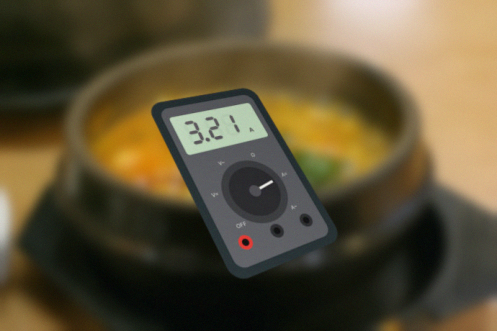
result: 3.21,A
